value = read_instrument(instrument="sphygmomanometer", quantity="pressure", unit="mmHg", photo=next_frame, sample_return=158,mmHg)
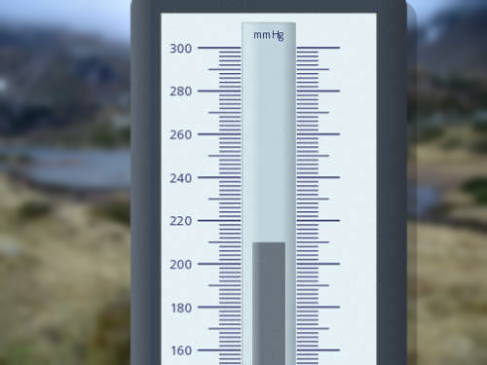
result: 210,mmHg
